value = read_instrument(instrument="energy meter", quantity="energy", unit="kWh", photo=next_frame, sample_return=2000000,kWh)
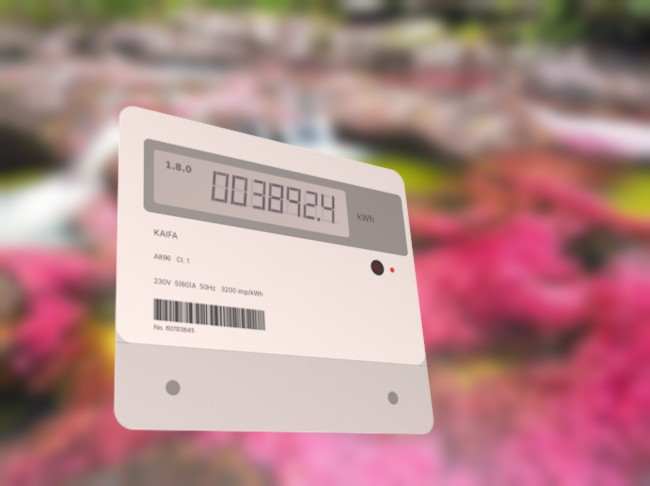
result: 3892.4,kWh
